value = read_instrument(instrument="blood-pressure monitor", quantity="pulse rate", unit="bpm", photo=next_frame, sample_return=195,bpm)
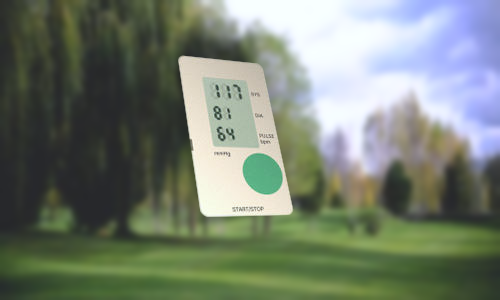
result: 64,bpm
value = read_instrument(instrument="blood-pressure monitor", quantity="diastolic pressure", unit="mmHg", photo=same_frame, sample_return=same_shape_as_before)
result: 81,mmHg
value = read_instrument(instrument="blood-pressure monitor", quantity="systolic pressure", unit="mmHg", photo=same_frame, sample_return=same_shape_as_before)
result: 117,mmHg
